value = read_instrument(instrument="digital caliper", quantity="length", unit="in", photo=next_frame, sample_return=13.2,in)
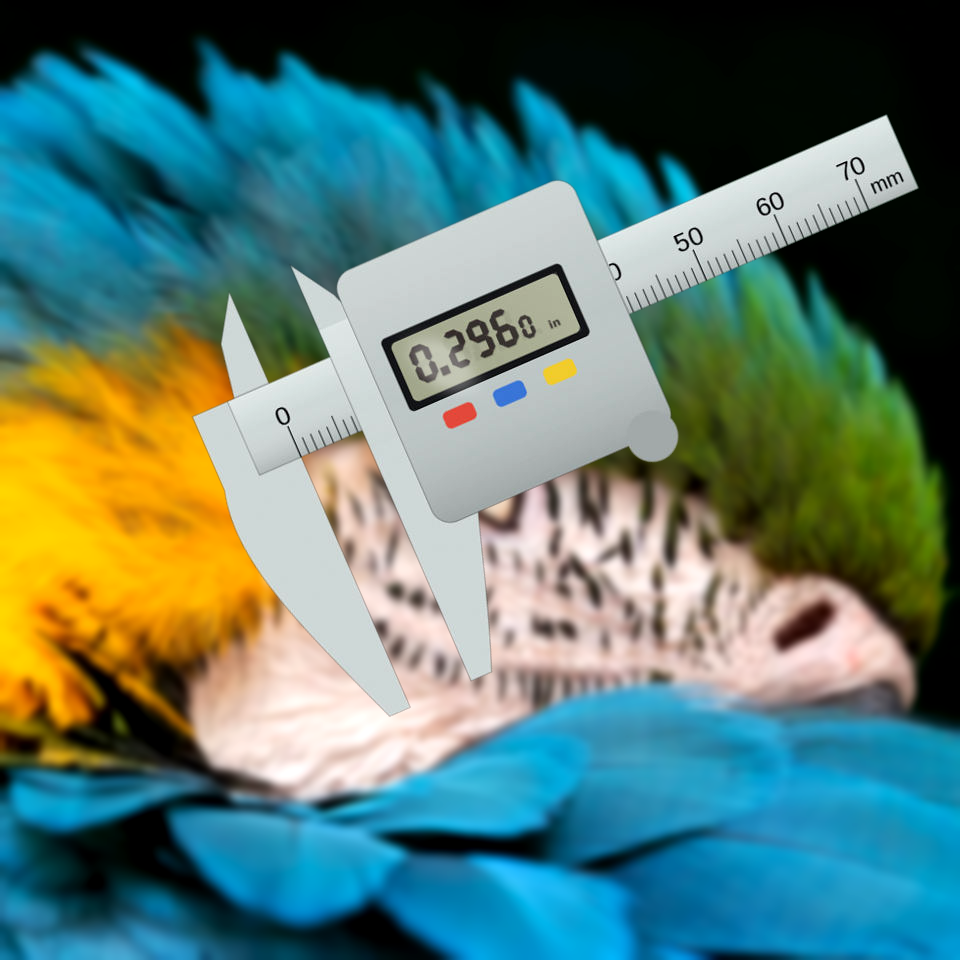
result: 0.2960,in
